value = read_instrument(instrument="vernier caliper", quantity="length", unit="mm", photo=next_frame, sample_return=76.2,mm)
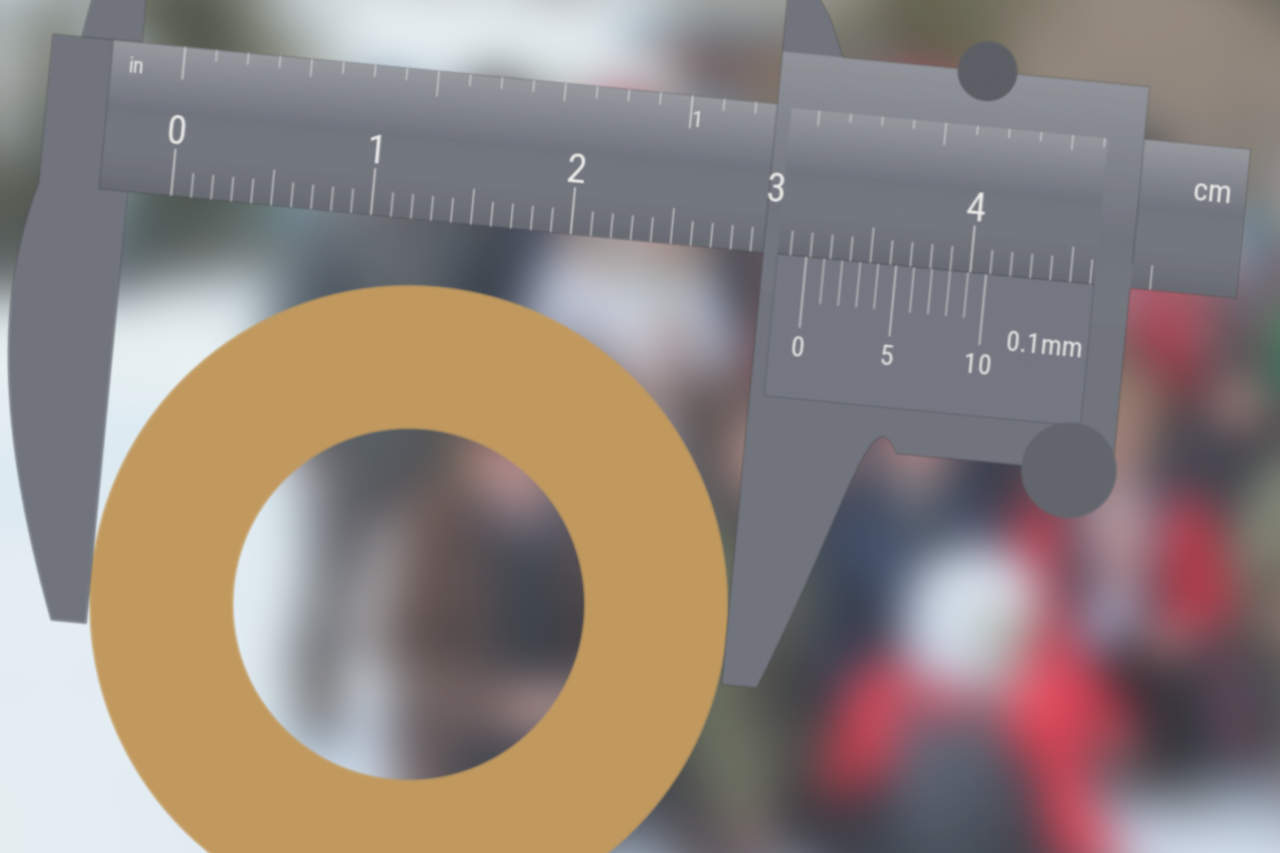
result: 31.8,mm
